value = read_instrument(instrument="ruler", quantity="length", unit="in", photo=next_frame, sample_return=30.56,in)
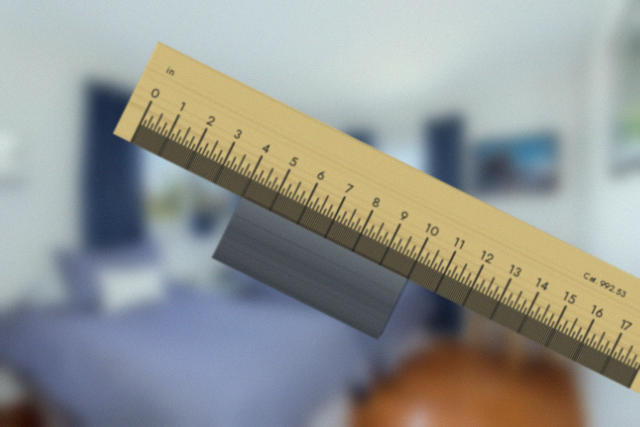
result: 6,in
